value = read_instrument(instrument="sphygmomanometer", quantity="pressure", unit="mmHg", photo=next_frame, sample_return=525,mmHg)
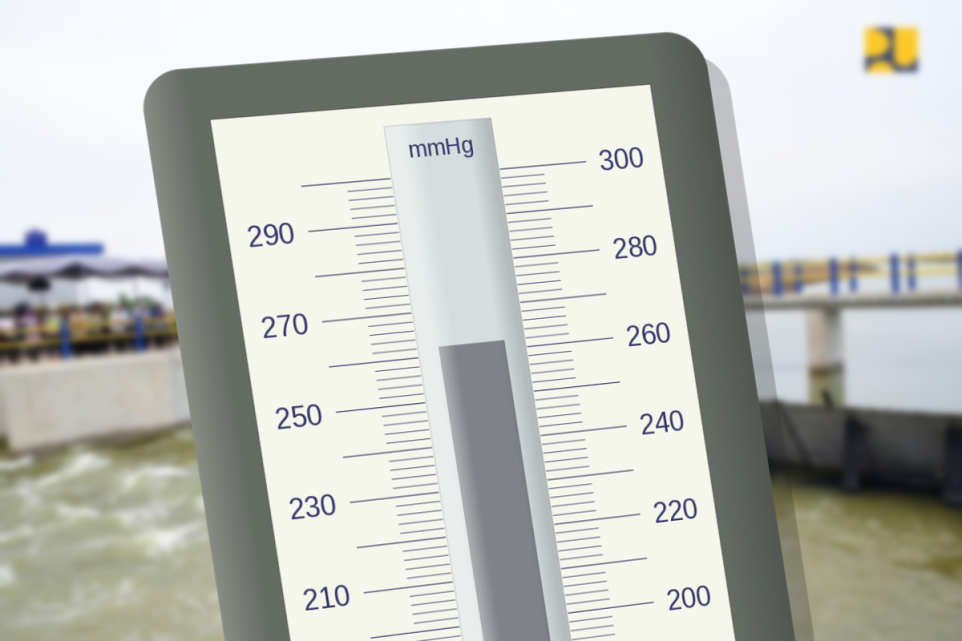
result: 262,mmHg
